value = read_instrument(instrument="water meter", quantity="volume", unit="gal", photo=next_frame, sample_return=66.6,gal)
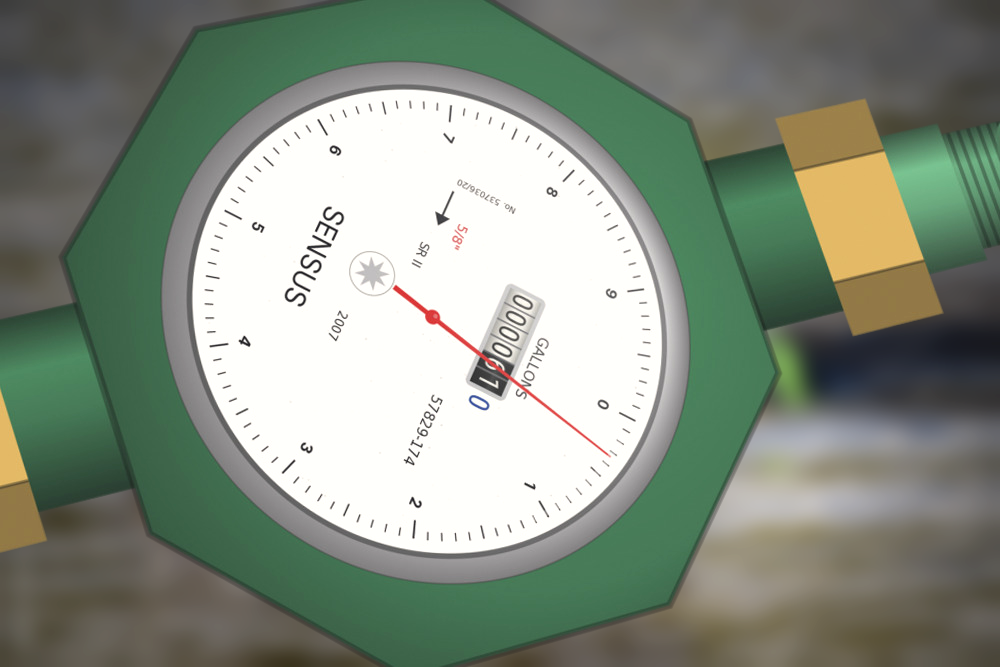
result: 610.3,gal
